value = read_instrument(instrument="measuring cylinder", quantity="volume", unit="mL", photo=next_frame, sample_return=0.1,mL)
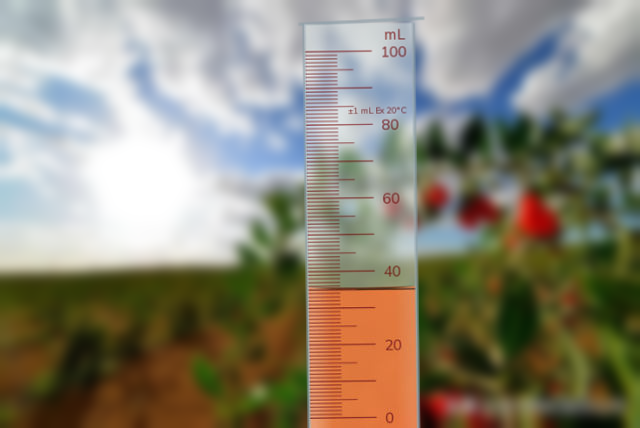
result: 35,mL
